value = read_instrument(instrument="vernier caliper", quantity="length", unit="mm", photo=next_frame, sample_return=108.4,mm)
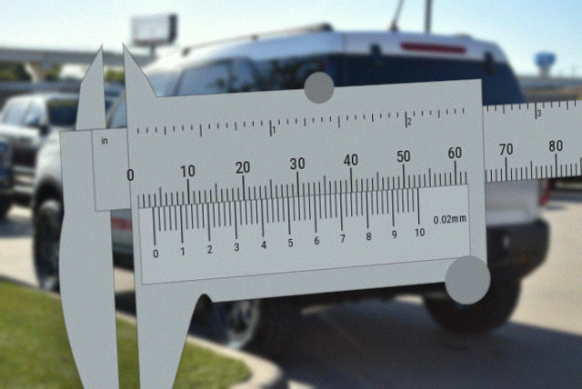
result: 3.6,mm
